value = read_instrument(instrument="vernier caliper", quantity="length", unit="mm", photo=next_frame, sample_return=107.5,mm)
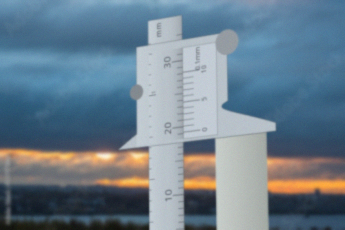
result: 19.2,mm
